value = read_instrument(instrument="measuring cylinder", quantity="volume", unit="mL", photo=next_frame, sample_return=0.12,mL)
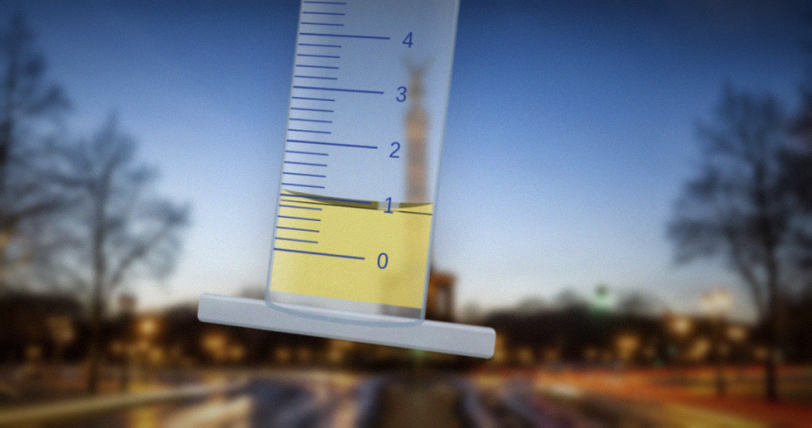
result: 0.9,mL
